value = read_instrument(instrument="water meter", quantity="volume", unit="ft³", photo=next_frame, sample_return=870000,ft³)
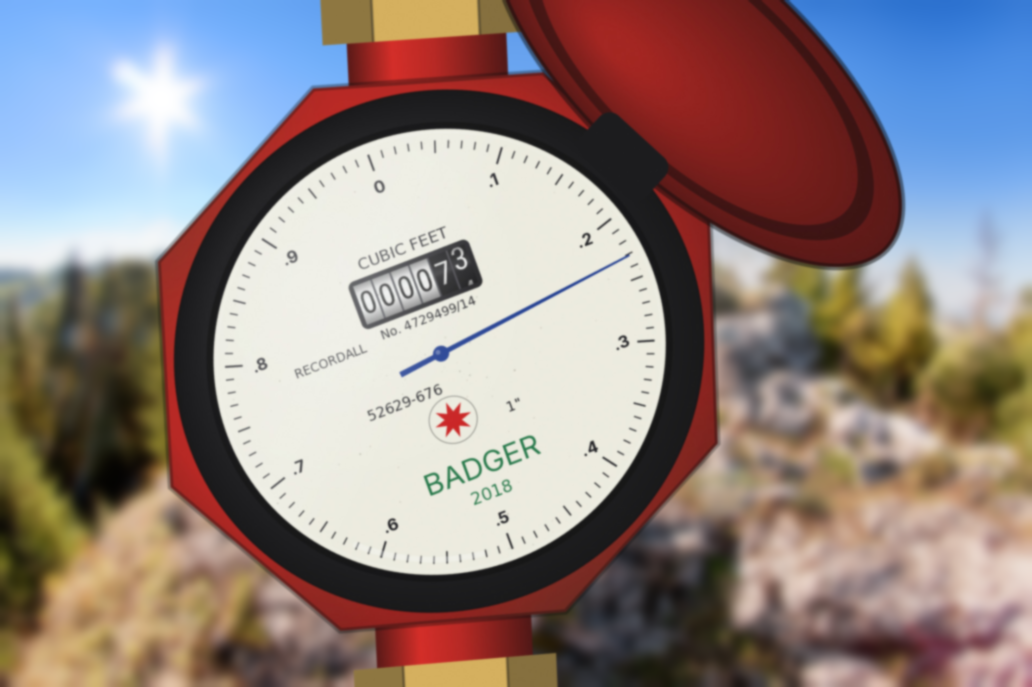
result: 73.23,ft³
